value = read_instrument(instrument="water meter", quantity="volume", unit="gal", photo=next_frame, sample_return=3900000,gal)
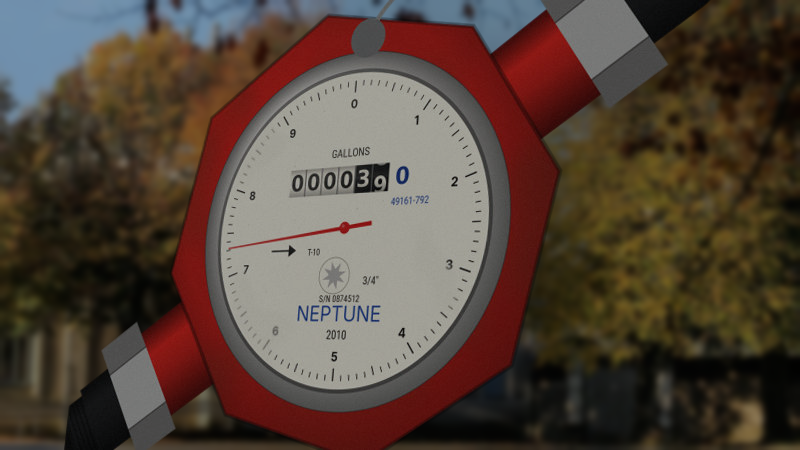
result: 387.3,gal
